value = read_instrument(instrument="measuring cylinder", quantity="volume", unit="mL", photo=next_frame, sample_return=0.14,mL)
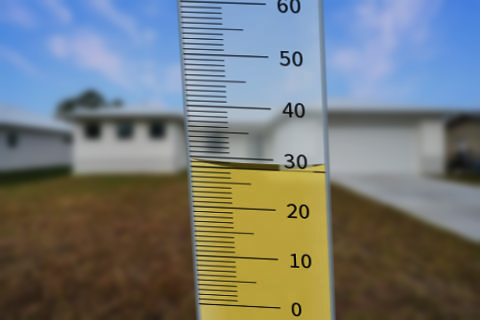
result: 28,mL
